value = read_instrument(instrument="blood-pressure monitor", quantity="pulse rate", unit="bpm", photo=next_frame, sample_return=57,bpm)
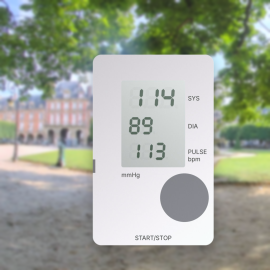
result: 113,bpm
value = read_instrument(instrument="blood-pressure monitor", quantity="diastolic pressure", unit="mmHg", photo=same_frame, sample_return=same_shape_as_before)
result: 89,mmHg
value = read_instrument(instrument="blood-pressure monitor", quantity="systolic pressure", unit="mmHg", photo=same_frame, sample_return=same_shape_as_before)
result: 114,mmHg
